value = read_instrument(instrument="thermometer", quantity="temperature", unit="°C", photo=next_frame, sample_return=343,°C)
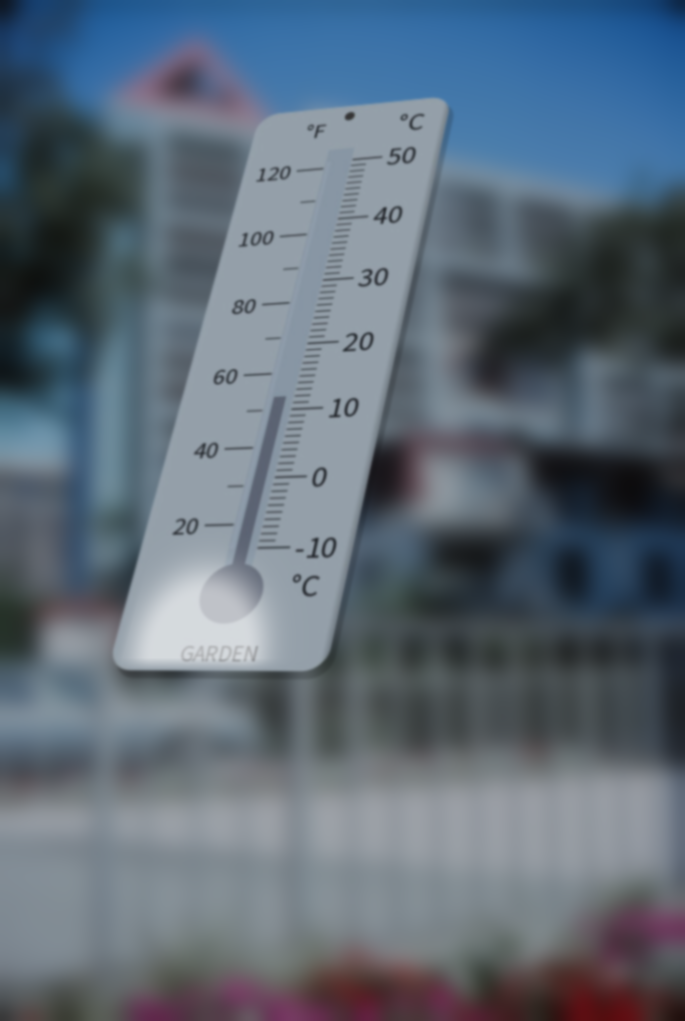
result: 12,°C
